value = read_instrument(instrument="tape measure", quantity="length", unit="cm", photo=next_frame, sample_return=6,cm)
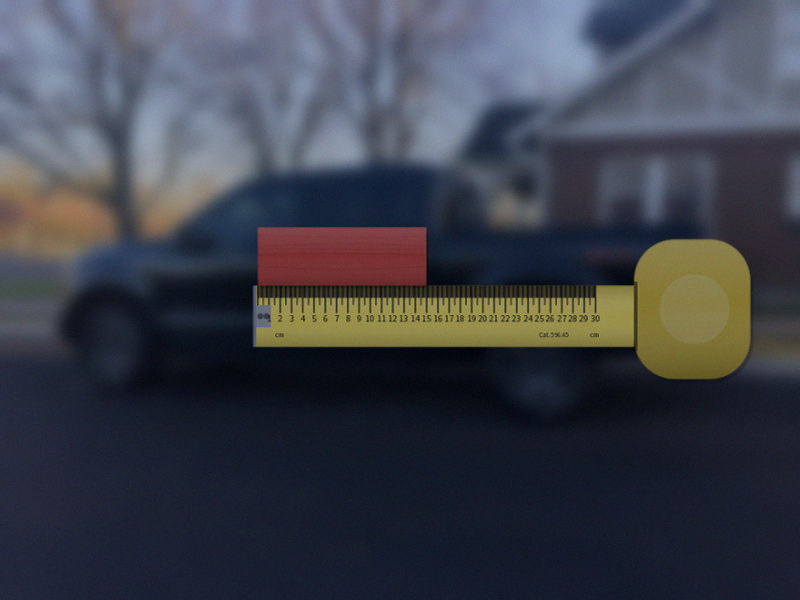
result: 15,cm
